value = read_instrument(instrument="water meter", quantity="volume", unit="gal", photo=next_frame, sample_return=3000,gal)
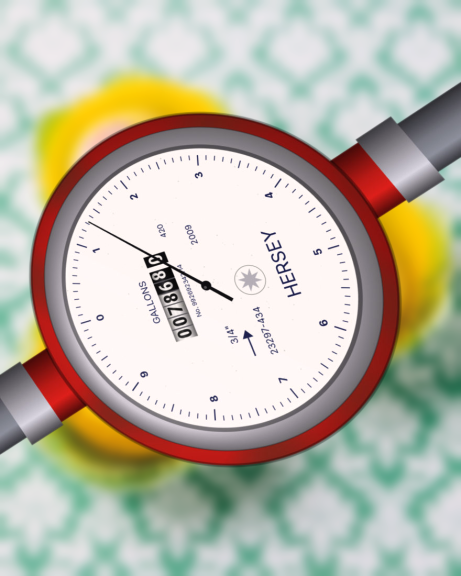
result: 78681.3,gal
